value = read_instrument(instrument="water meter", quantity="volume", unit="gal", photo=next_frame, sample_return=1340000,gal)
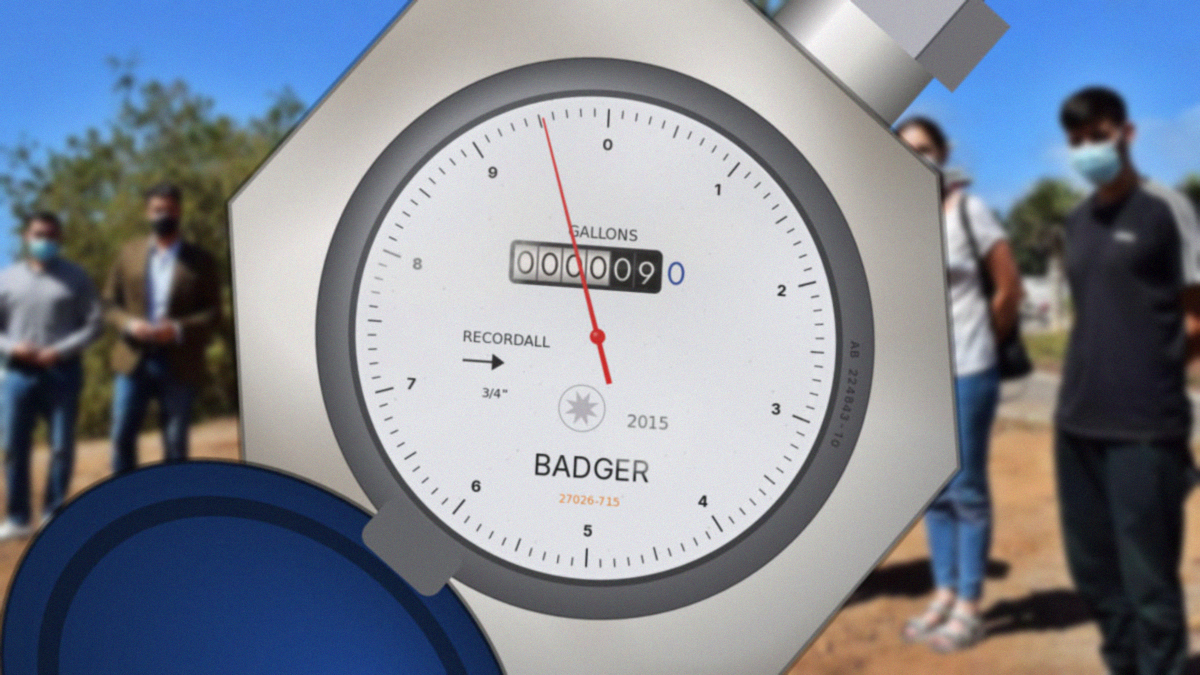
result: 89.5,gal
